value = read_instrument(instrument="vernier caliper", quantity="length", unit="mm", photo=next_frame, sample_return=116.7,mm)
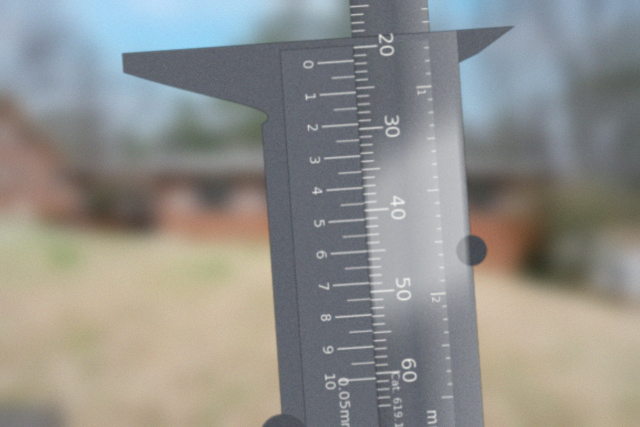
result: 21.6,mm
